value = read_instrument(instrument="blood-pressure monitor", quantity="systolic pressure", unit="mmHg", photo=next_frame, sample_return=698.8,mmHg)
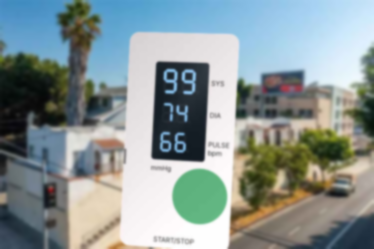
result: 99,mmHg
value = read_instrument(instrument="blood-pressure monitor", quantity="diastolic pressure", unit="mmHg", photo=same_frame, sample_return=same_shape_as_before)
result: 74,mmHg
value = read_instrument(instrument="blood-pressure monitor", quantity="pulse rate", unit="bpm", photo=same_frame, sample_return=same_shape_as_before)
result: 66,bpm
